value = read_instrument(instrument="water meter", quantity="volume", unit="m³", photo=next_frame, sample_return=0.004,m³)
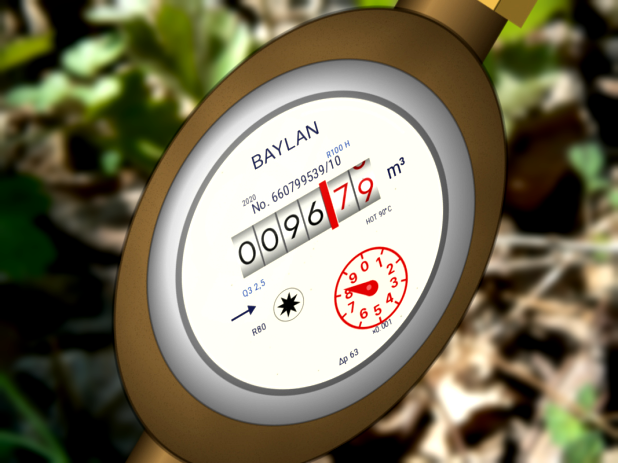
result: 96.788,m³
